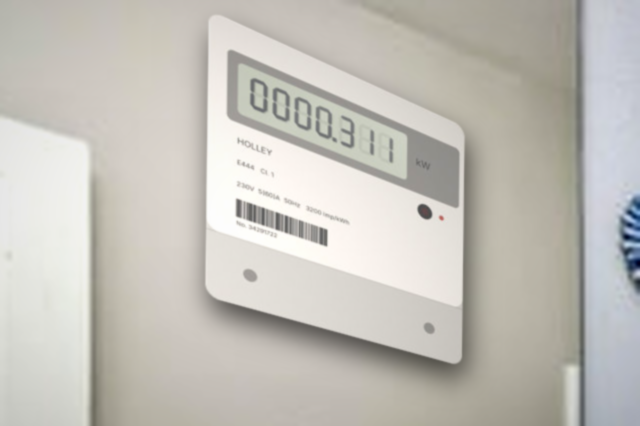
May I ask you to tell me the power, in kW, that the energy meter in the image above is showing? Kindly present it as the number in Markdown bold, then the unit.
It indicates **0.311** kW
